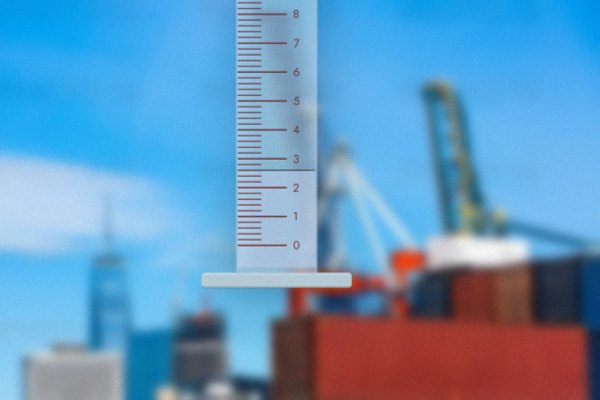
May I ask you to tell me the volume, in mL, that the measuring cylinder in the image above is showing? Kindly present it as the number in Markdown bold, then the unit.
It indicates **2.6** mL
